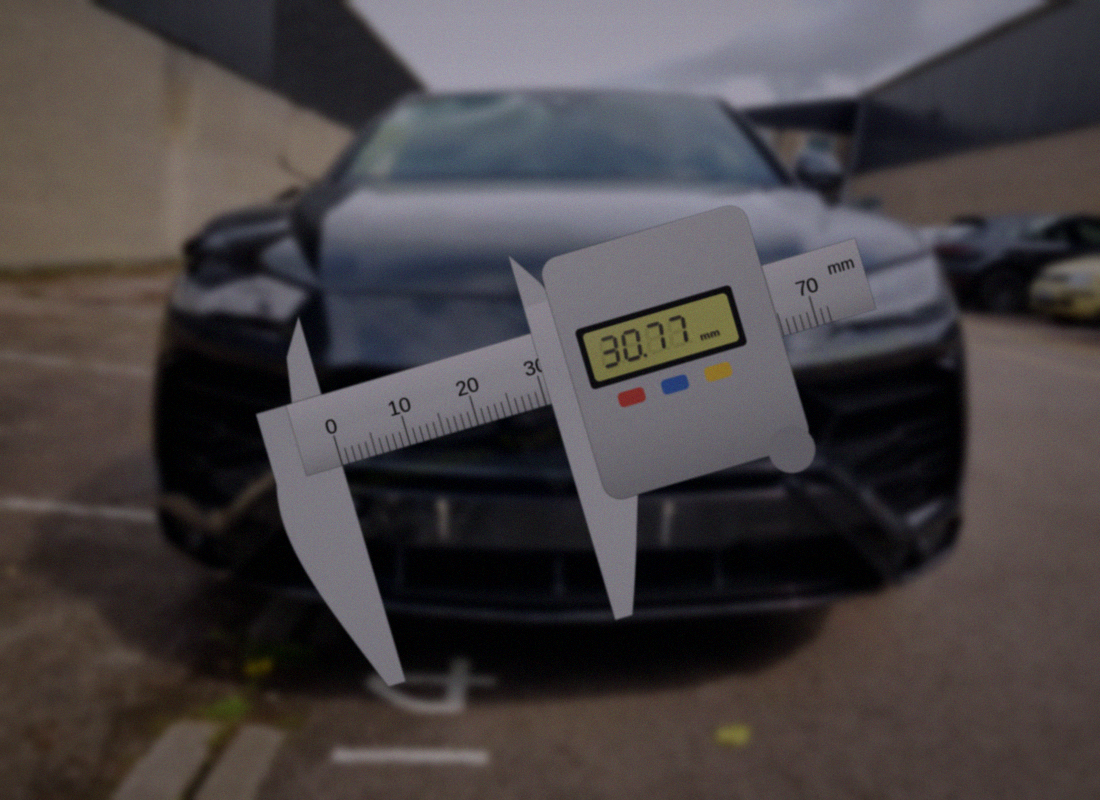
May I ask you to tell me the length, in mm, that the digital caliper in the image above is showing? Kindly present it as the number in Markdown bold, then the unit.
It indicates **30.77** mm
